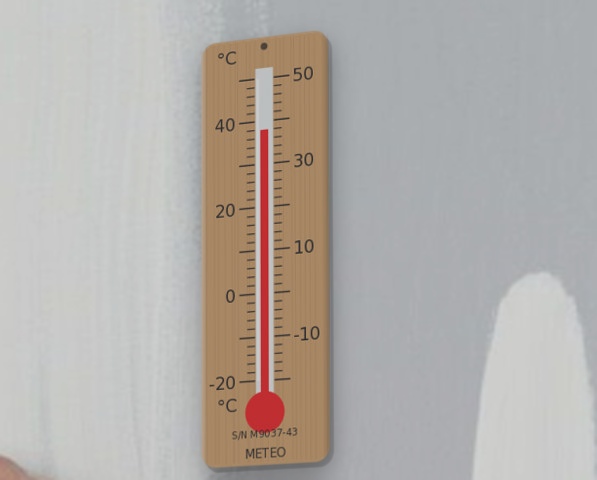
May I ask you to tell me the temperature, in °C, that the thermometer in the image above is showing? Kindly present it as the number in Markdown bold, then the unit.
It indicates **38** °C
